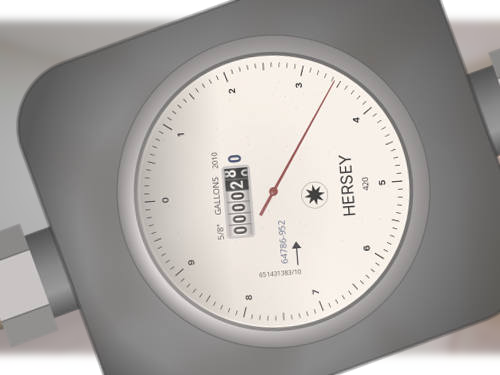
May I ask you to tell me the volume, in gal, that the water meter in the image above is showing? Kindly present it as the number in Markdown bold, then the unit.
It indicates **283.4** gal
